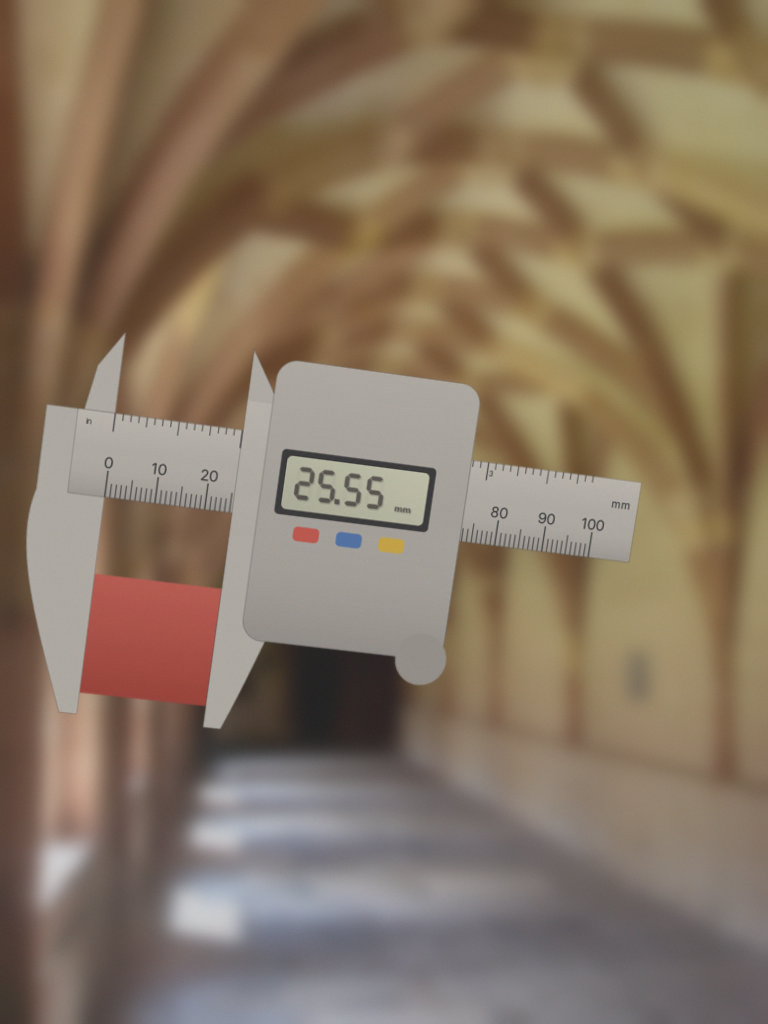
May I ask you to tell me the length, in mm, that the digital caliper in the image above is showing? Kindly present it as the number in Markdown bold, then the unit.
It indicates **25.55** mm
